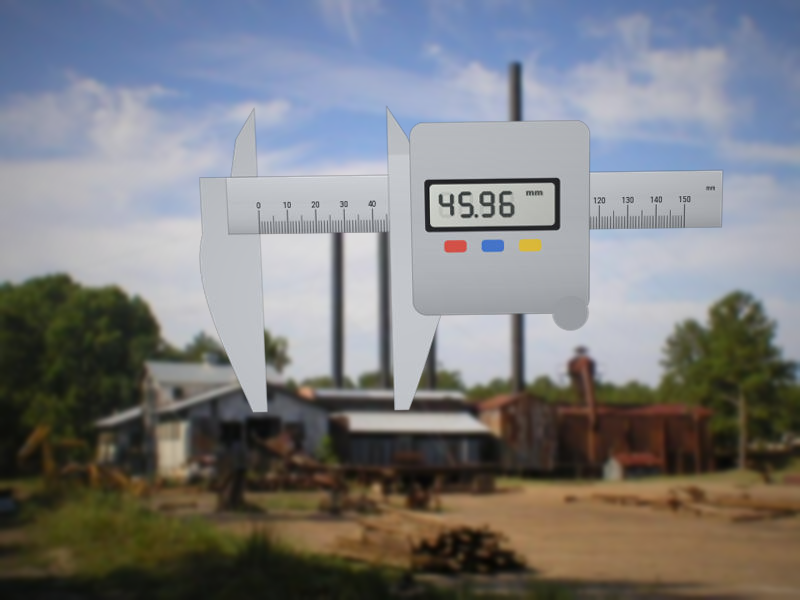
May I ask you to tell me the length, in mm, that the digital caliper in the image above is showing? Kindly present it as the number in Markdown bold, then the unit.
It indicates **45.96** mm
